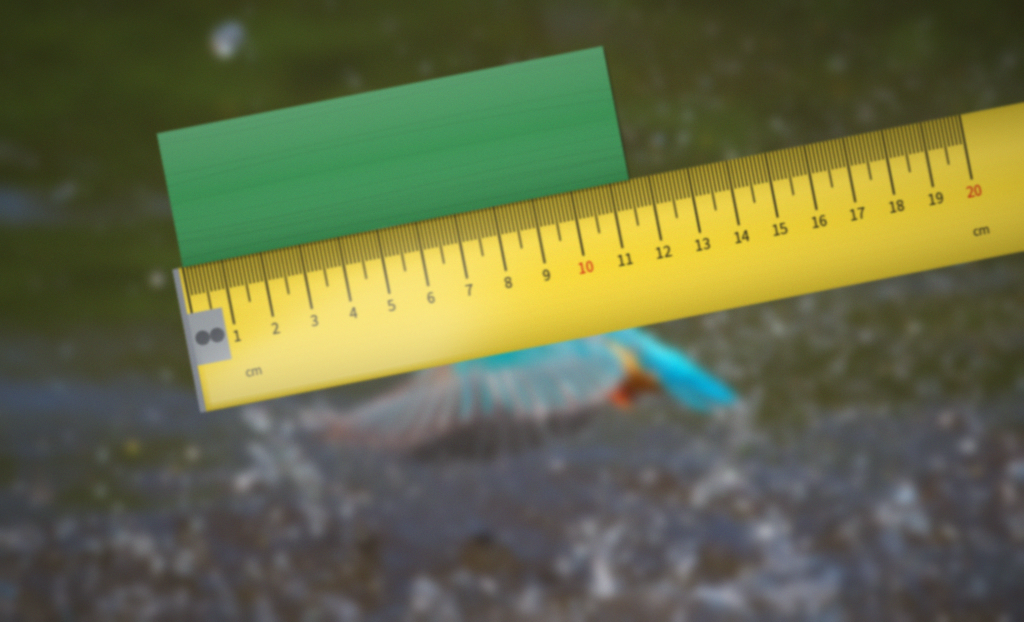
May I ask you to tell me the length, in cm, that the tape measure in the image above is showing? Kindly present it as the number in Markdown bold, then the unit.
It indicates **11.5** cm
